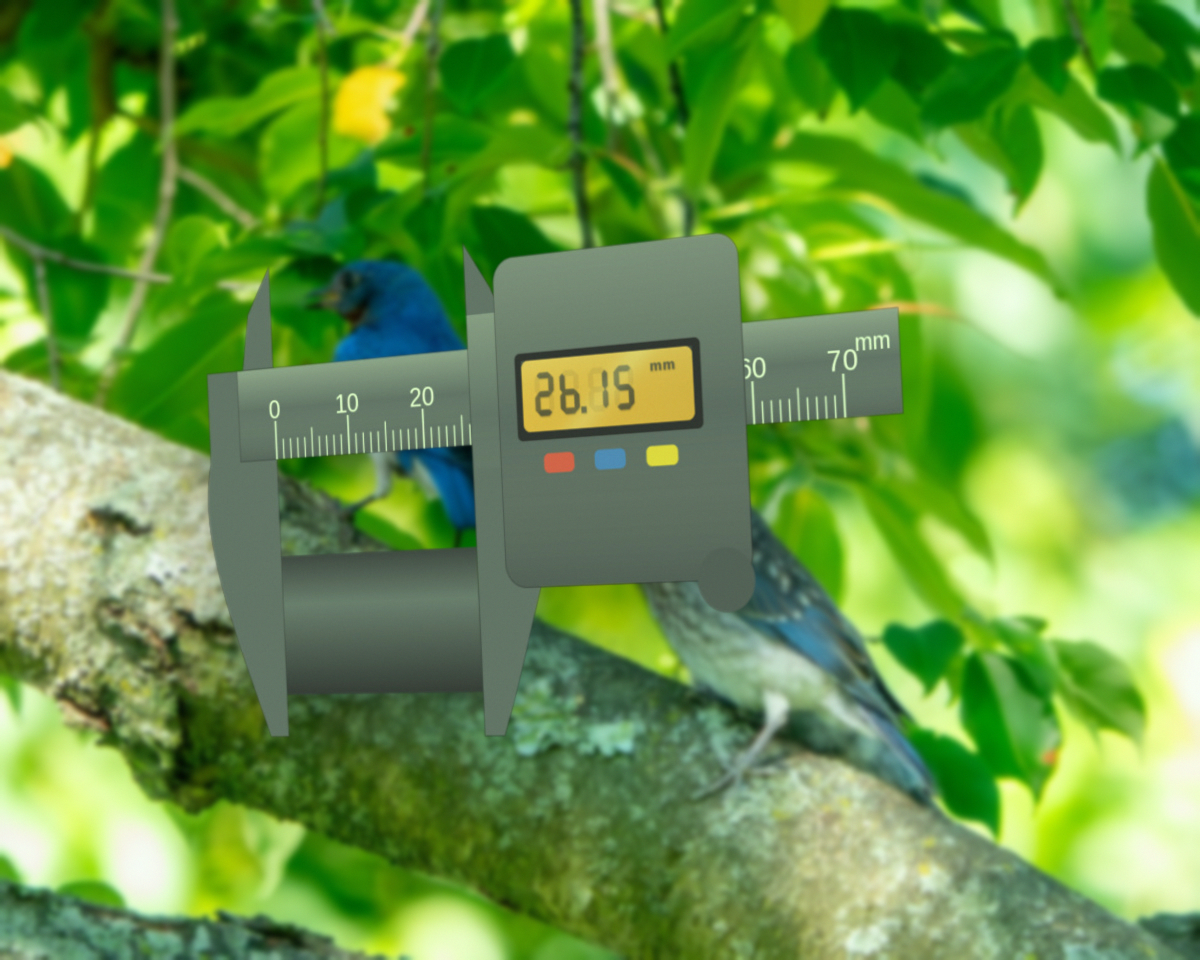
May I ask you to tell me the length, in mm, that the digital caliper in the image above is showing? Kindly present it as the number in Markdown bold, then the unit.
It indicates **26.15** mm
